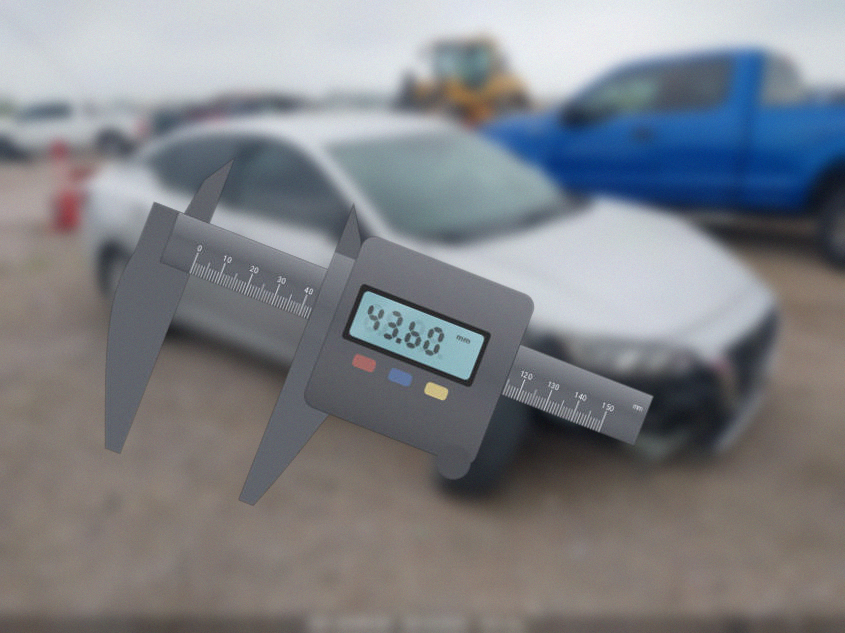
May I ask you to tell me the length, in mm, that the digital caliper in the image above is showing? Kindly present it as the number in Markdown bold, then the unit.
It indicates **43.60** mm
